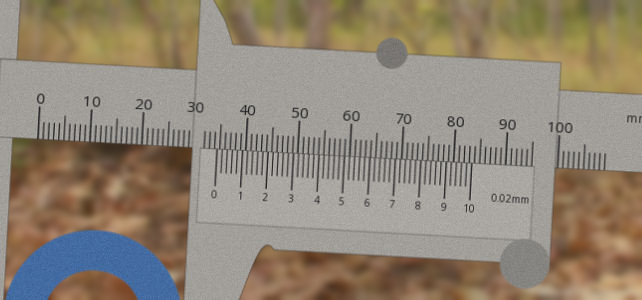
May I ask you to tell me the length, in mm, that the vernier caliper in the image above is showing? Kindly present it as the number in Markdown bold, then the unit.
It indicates **34.5** mm
